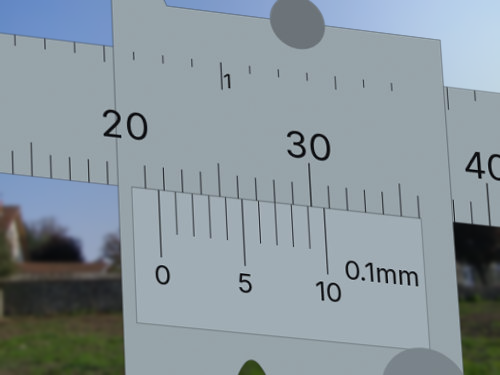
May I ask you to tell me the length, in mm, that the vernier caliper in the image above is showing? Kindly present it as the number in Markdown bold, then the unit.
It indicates **21.7** mm
